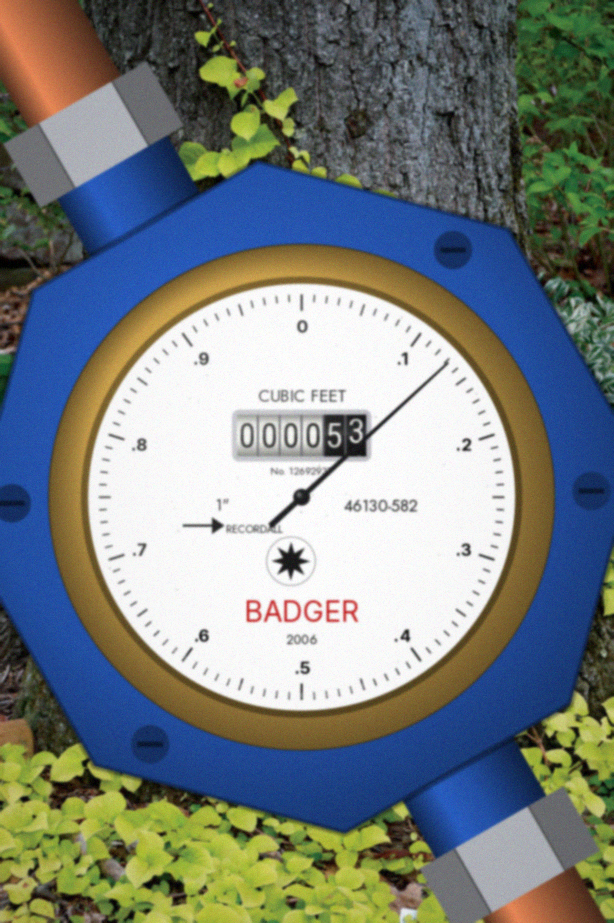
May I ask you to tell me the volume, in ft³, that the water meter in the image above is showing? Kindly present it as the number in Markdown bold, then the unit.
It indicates **53.13** ft³
